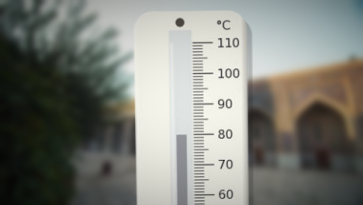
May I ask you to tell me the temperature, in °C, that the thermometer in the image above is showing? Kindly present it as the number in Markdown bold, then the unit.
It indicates **80** °C
